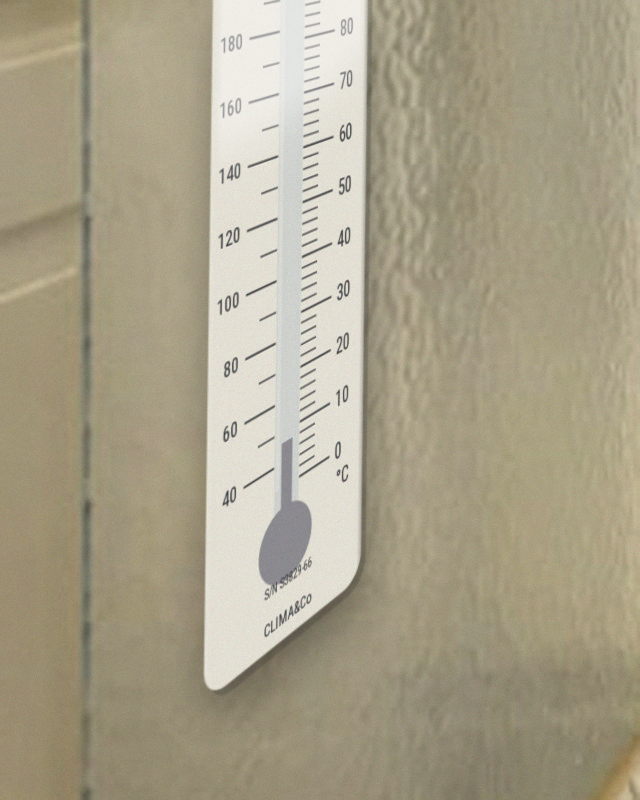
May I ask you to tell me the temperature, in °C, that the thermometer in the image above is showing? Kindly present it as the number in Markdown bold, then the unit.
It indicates **8** °C
